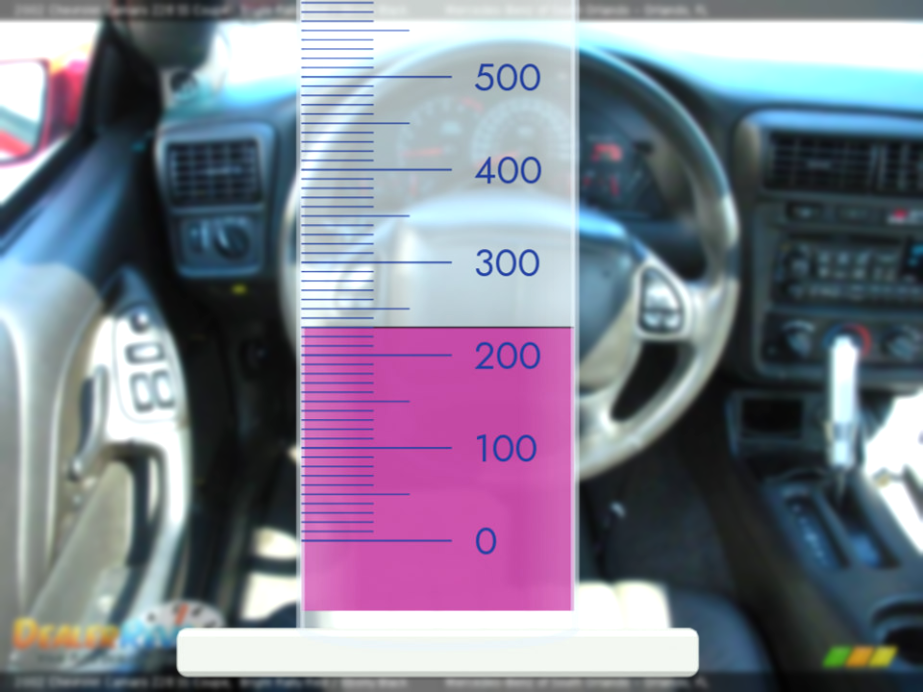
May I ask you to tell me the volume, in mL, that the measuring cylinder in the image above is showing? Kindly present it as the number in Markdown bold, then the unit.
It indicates **230** mL
